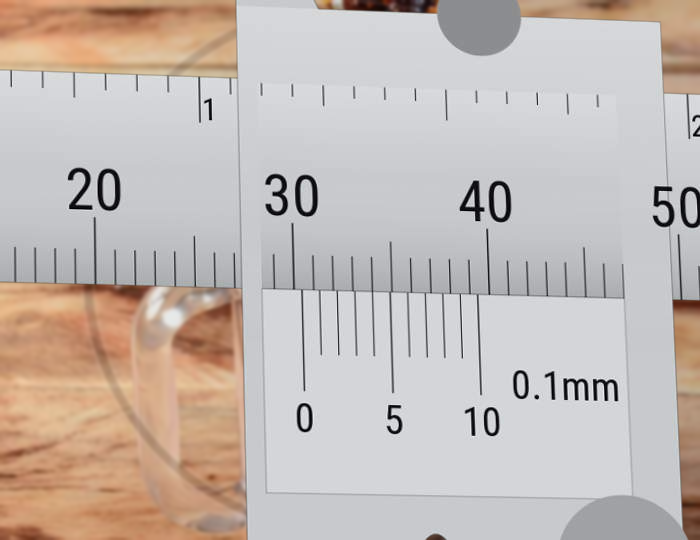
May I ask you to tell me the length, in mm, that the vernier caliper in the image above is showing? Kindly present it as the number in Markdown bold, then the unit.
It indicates **30.4** mm
